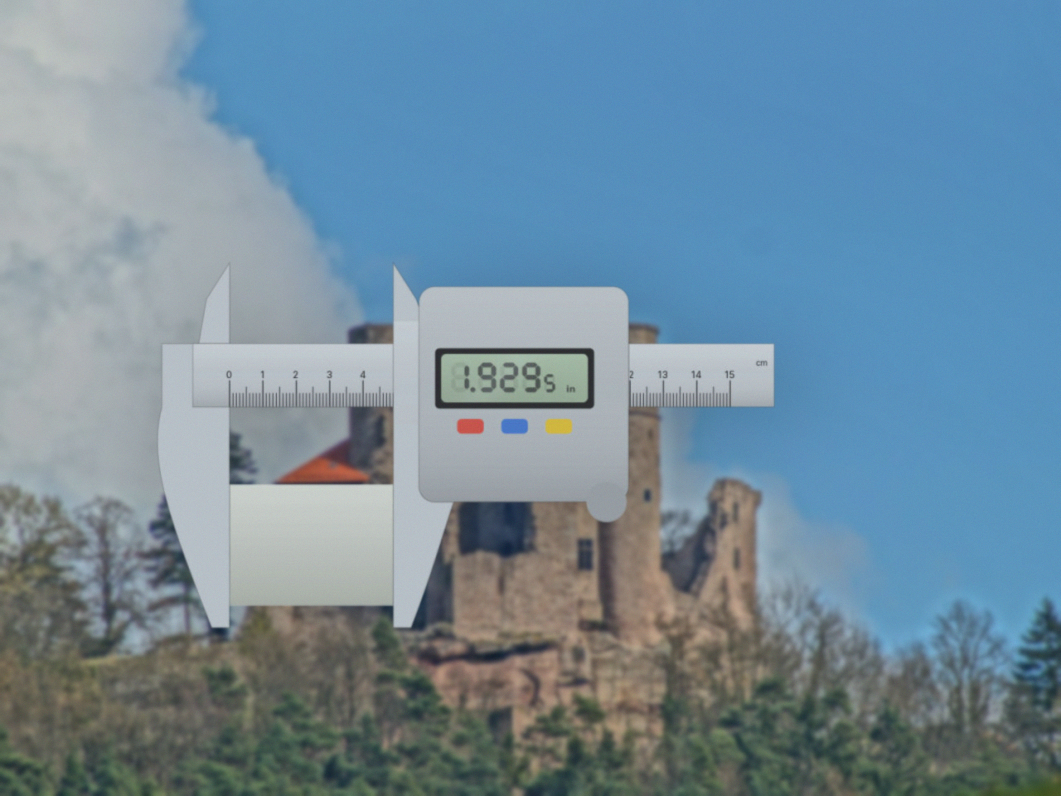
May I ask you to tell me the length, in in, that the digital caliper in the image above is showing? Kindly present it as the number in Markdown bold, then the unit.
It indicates **1.9295** in
